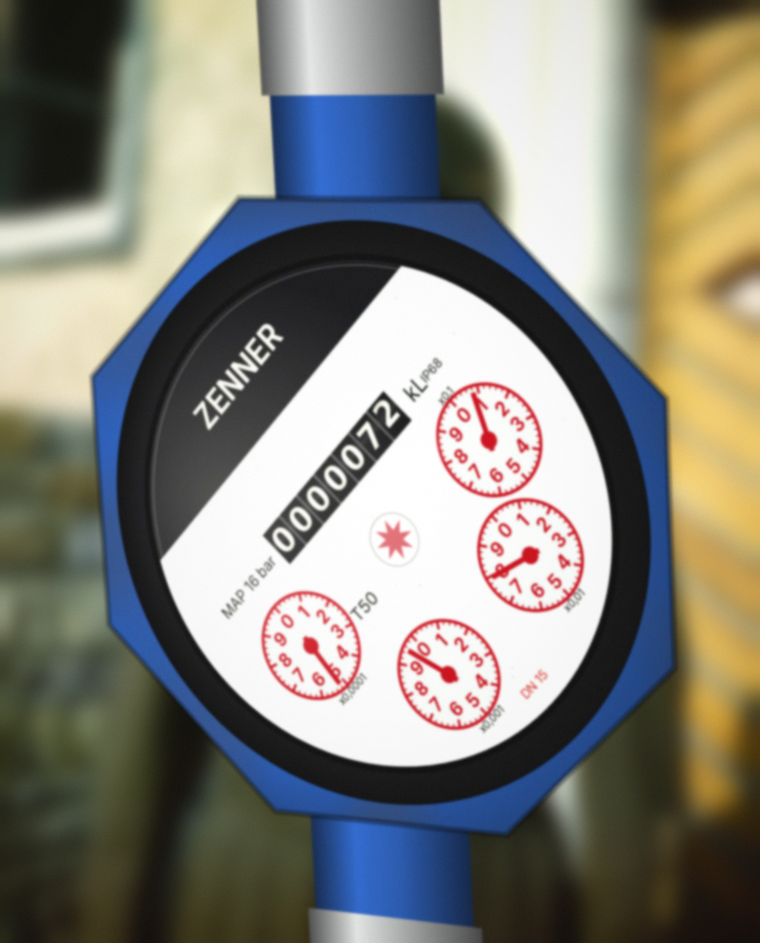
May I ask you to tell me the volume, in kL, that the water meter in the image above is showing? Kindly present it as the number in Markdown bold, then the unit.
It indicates **72.0795** kL
